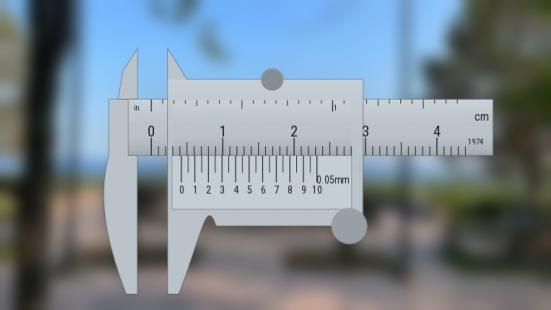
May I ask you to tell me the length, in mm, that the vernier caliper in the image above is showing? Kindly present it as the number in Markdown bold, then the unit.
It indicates **4.2** mm
